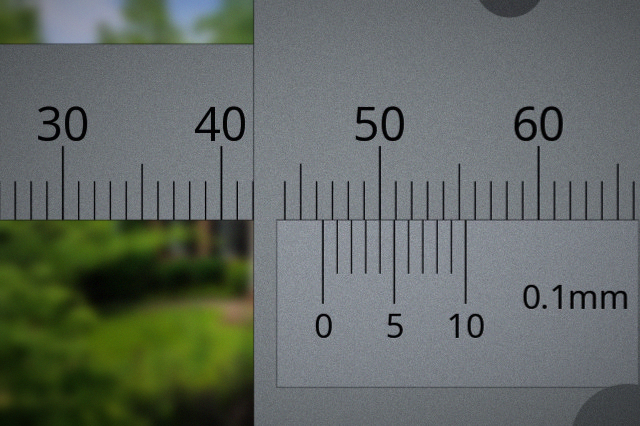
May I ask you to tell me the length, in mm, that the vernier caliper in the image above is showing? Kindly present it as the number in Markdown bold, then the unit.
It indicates **46.4** mm
